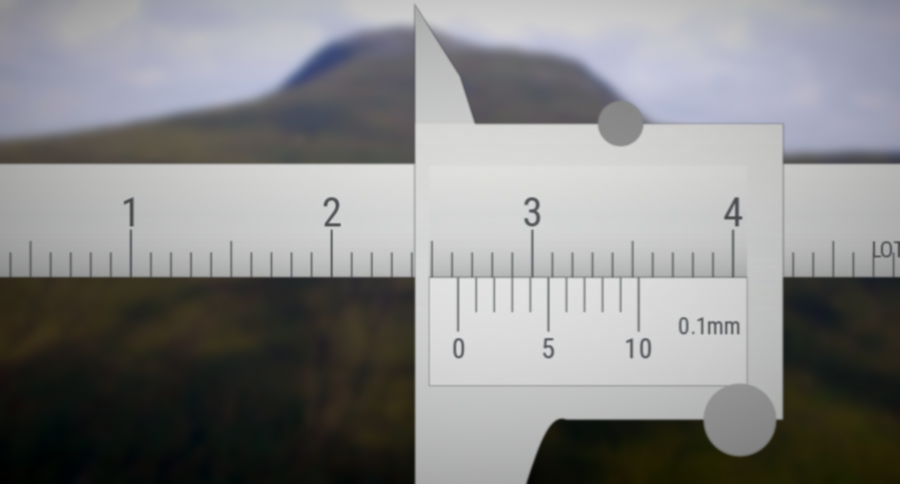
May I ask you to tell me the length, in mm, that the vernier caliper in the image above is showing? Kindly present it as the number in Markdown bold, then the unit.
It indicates **26.3** mm
